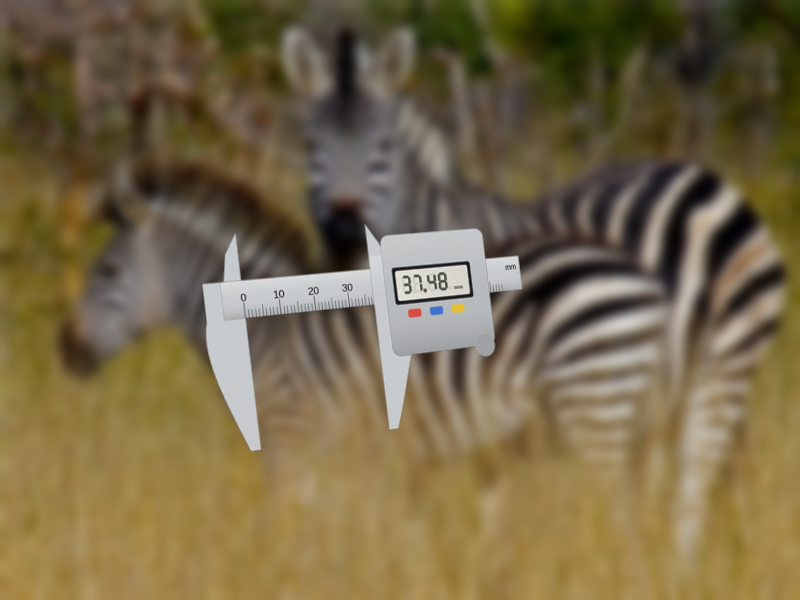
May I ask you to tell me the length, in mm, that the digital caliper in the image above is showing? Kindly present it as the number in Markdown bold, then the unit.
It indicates **37.48** mm
